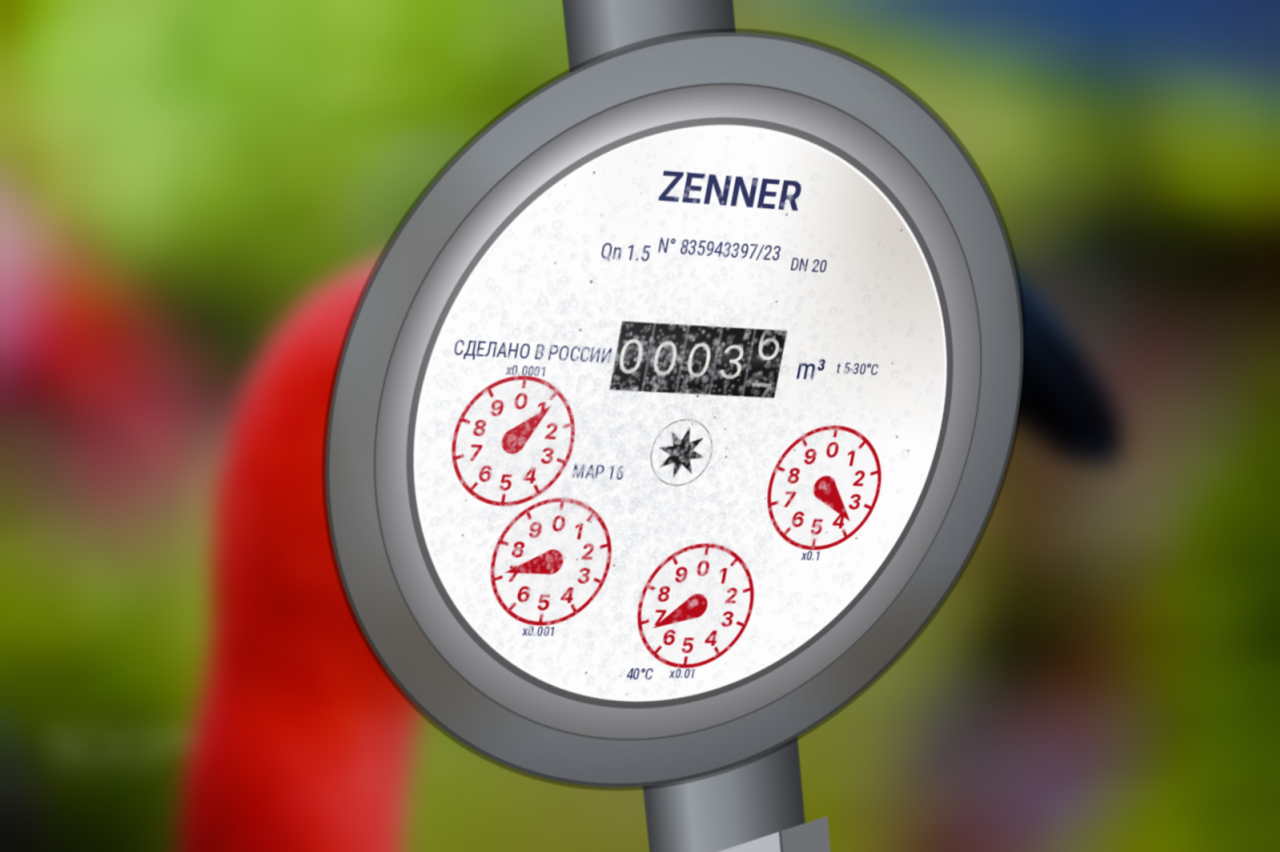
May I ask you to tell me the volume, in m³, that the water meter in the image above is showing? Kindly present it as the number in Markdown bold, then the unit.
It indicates **36.3671** m³
